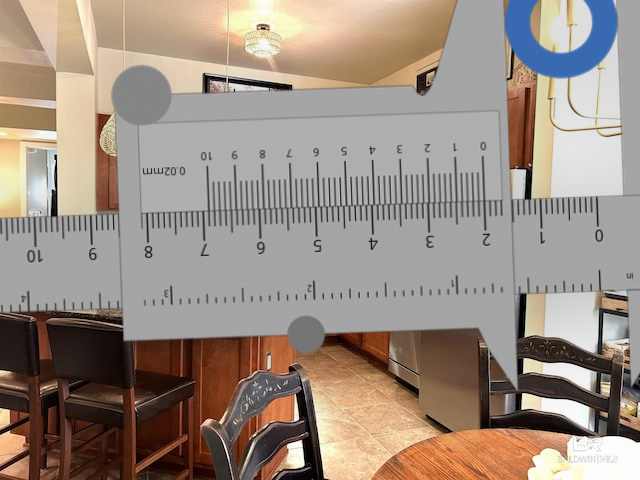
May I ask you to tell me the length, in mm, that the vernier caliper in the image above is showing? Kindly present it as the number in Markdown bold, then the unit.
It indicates **20.0** mm
